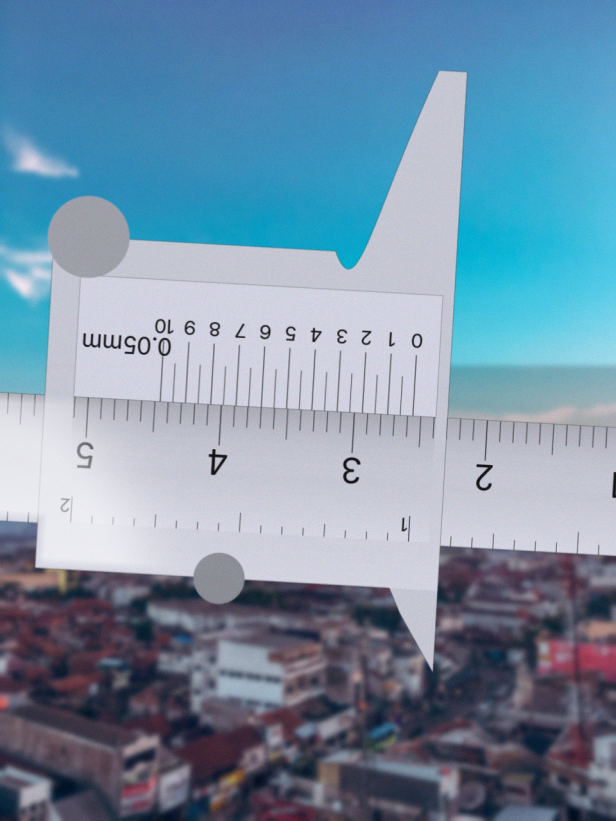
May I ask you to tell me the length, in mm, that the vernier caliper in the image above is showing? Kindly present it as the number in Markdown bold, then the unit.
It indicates **25.6** mm
